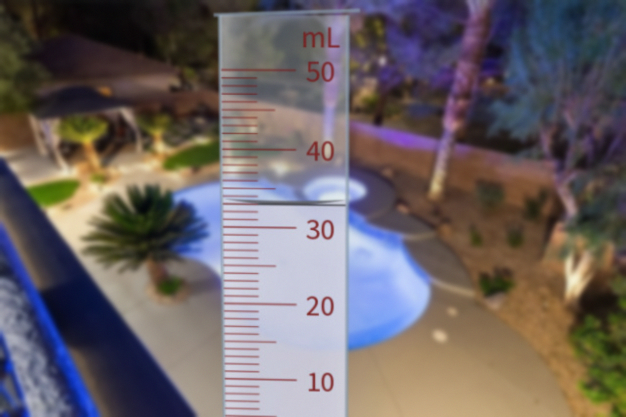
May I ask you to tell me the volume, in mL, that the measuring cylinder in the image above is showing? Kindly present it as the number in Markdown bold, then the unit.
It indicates **33** mL
